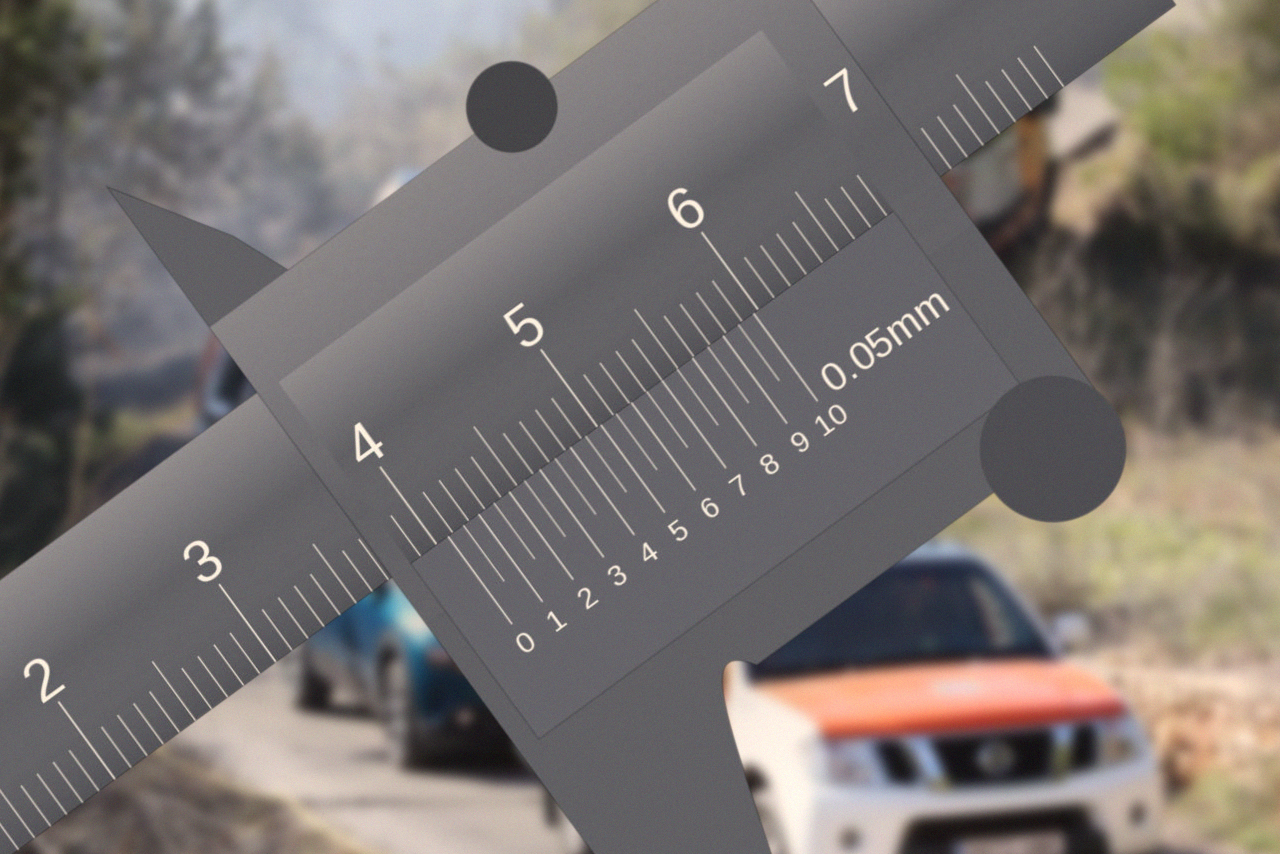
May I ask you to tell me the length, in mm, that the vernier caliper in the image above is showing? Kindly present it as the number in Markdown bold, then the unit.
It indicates **40.7** mm
